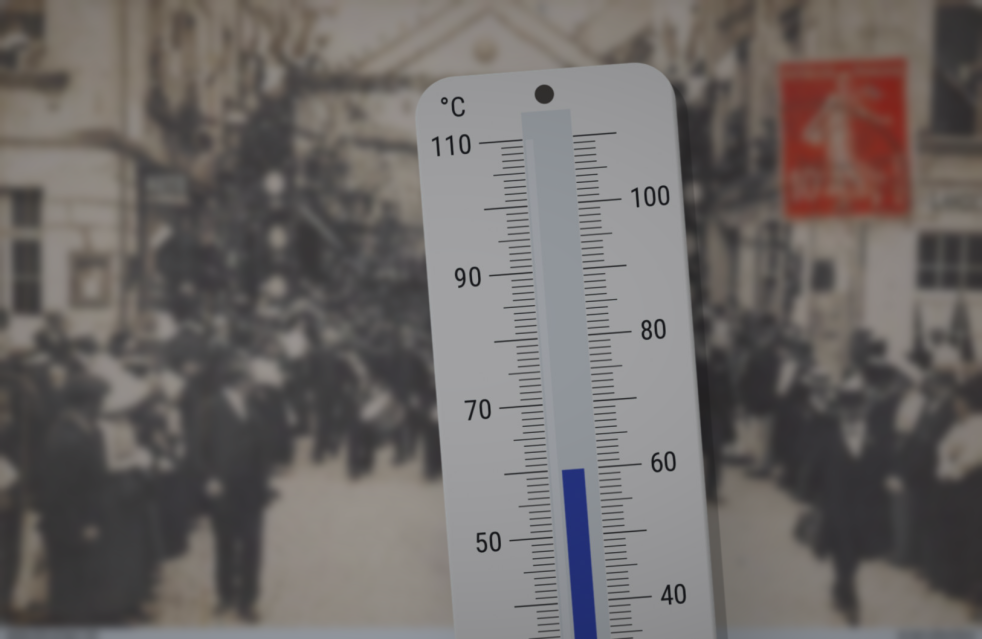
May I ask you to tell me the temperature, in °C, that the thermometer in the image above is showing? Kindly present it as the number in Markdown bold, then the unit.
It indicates **60** °C
